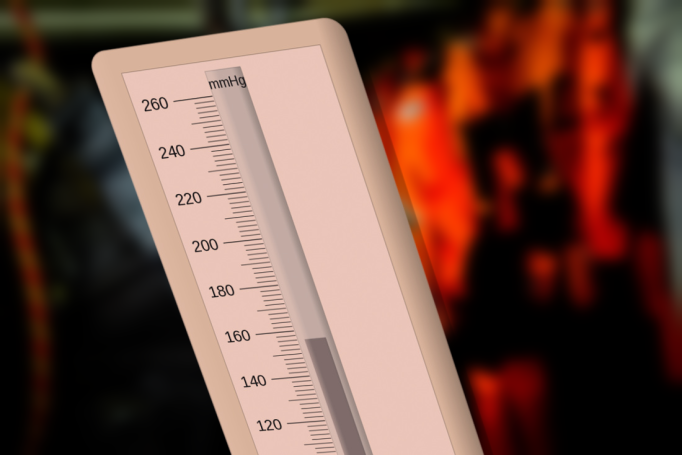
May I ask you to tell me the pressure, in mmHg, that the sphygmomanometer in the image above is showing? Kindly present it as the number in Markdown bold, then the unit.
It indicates **156** mmHg
